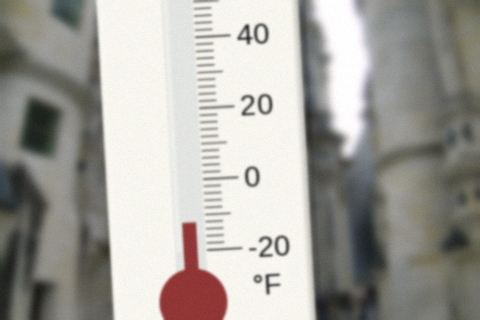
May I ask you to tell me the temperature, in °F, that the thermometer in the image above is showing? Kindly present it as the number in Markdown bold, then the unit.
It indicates **-12** °F
